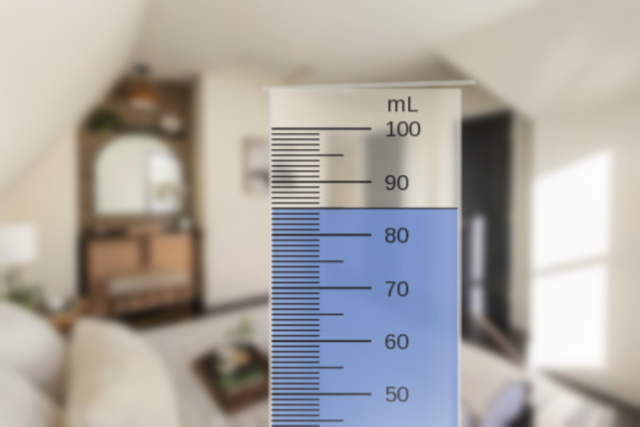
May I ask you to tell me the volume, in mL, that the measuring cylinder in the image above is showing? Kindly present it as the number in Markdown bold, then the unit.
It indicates **85** mL
